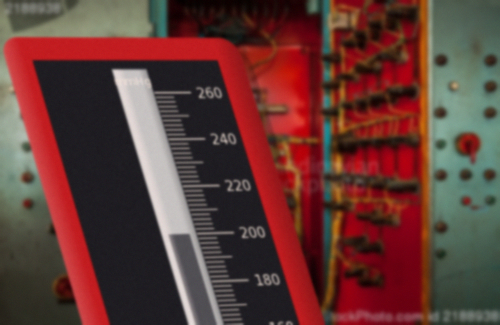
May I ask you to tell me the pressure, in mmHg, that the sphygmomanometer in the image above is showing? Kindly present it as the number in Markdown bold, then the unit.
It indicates **200** mmHg
